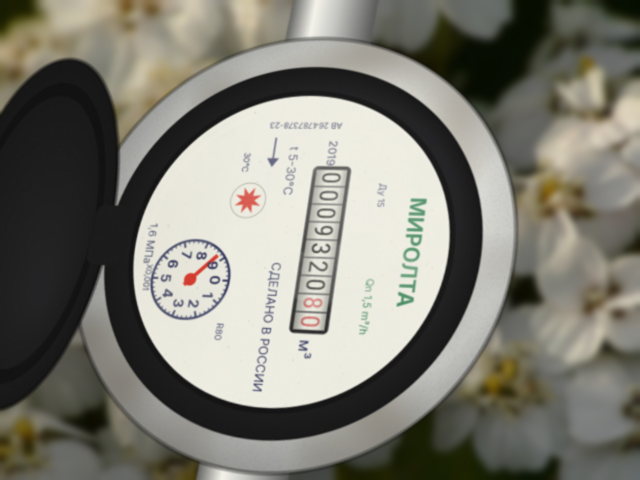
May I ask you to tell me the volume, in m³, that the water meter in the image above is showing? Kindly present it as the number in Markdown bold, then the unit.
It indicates **9320.808** m³
